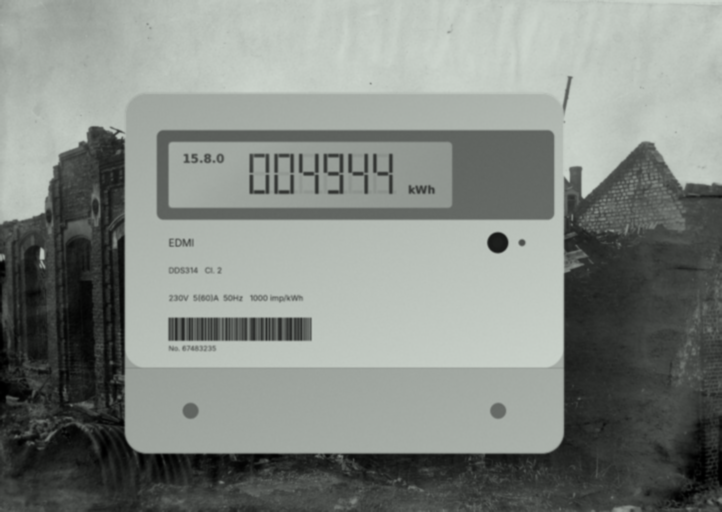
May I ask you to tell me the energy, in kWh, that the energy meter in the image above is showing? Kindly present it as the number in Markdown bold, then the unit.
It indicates **4944** kWh
